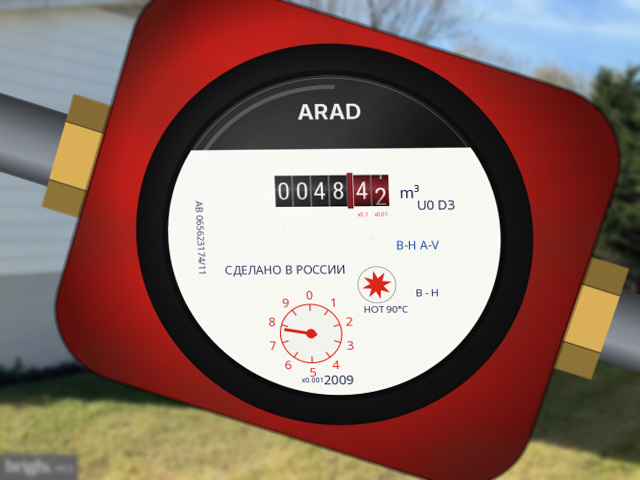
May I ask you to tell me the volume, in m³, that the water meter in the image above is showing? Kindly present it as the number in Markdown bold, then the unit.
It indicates **48.417** m³
